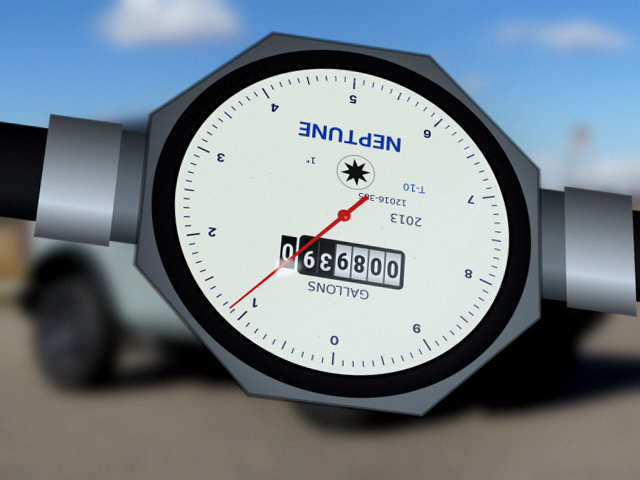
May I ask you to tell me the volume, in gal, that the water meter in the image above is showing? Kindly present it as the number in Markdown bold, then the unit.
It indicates **89391.1** gal
